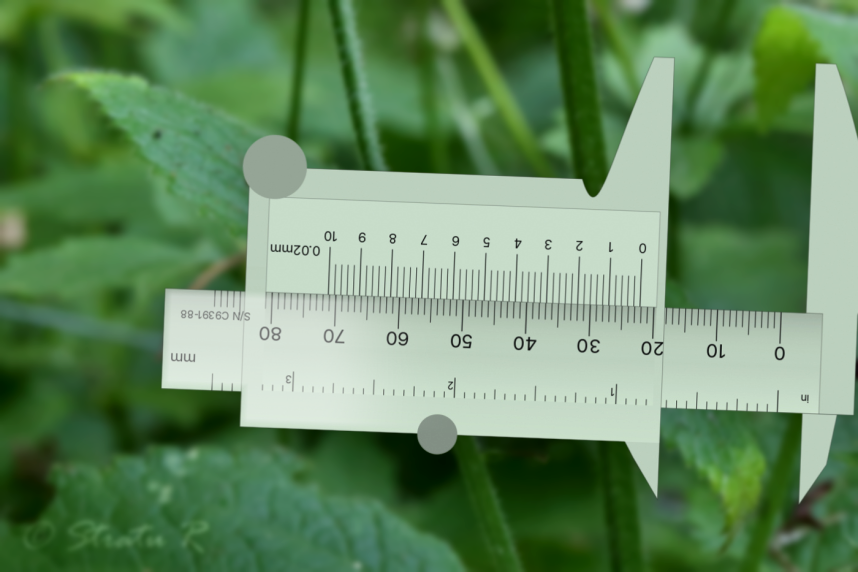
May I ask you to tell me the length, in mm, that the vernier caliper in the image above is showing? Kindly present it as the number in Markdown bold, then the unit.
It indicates **22.2** mm
